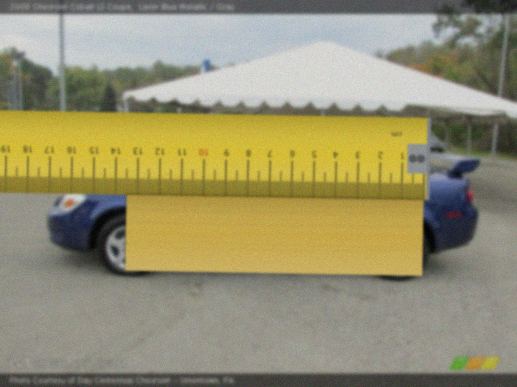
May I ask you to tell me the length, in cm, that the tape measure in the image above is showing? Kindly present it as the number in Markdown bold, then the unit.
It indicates **13.5** cm
